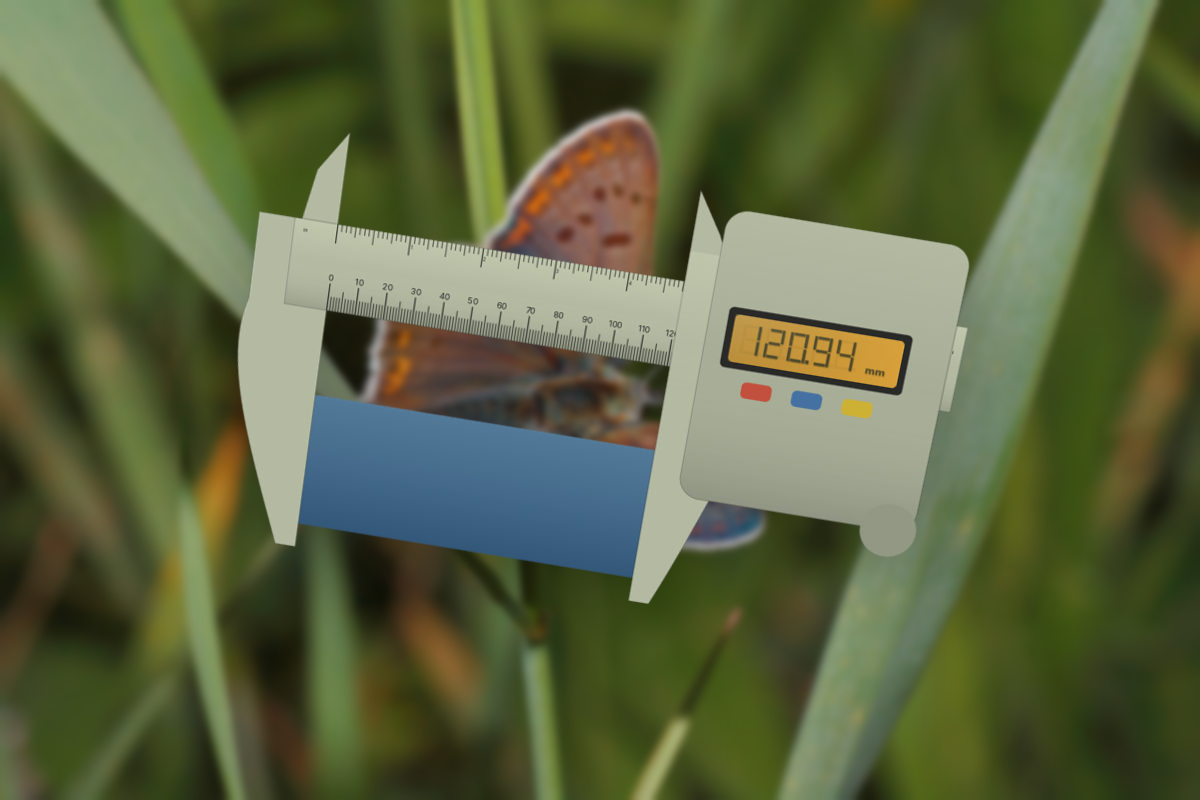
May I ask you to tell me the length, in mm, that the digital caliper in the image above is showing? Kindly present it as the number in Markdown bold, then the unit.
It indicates **120.94** mm
